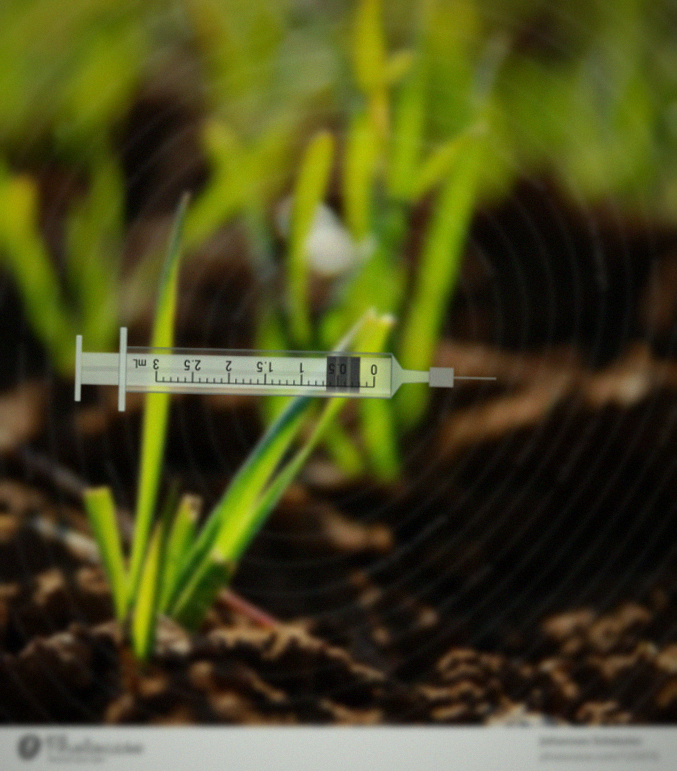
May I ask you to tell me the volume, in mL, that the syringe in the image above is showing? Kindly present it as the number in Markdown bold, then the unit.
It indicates **0.2** mL
